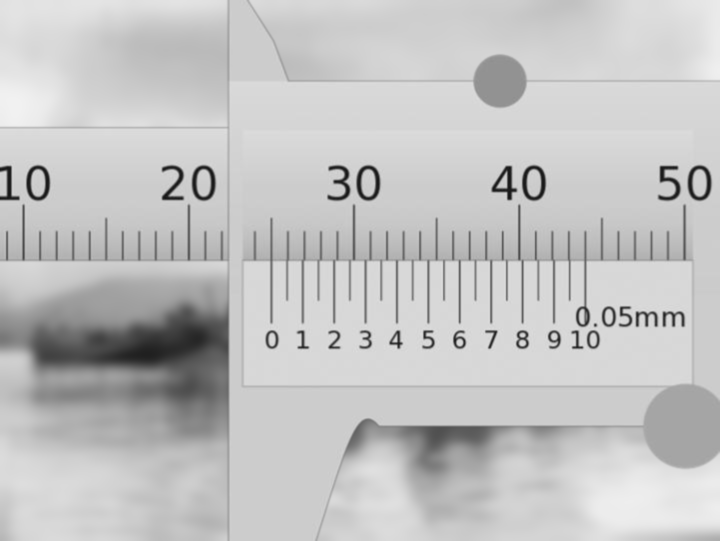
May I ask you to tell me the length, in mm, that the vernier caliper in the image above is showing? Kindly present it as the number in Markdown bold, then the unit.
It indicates **25.0** mm
